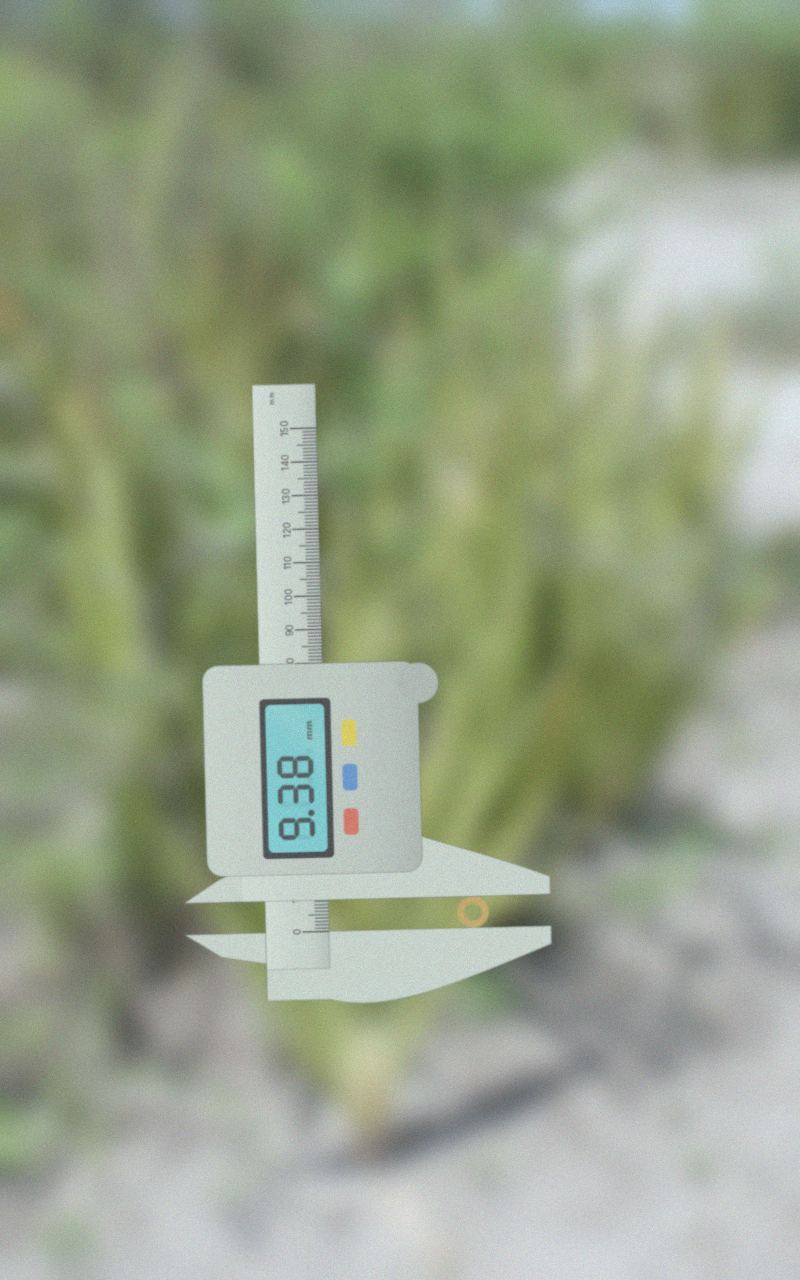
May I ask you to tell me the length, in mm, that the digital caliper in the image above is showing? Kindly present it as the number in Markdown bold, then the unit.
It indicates **9.38** mm
